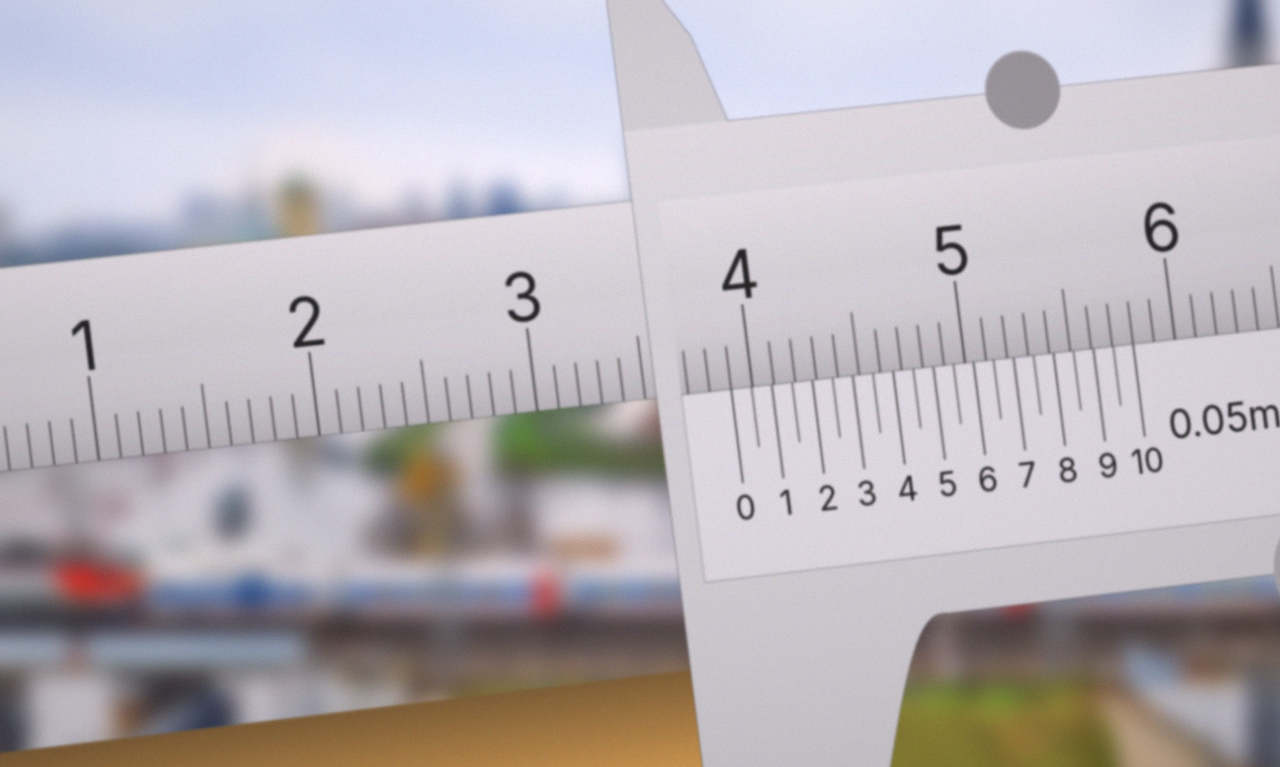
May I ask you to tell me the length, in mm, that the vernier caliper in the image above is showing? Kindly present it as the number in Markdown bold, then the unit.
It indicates **39.0** mm
